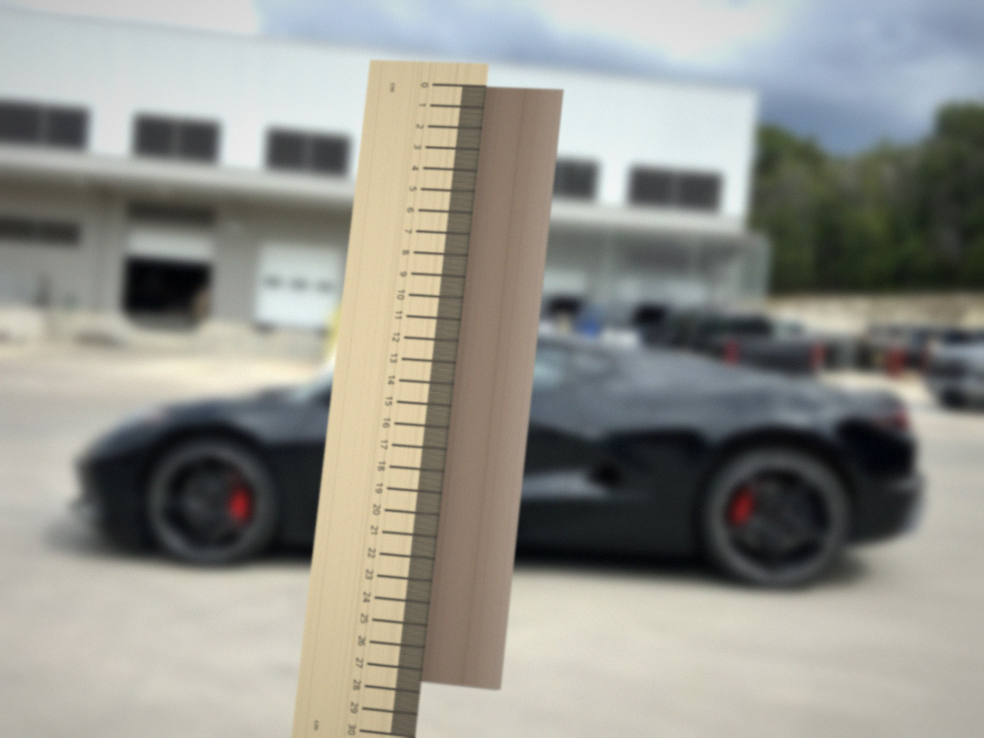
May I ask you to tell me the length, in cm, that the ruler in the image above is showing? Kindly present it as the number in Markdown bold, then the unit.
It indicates **27.5** cm
